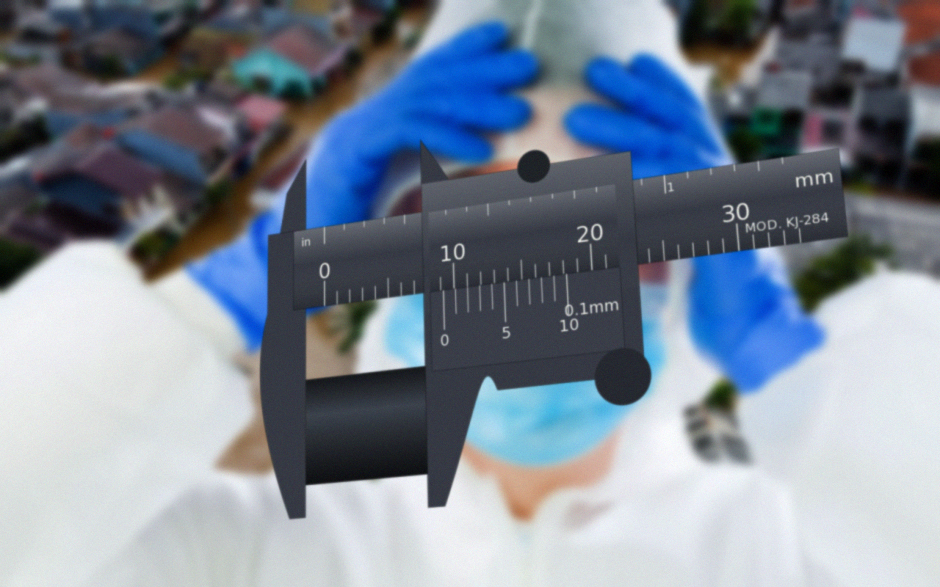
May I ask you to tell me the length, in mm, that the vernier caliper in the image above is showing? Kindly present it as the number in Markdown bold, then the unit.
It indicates **9.2** mm
